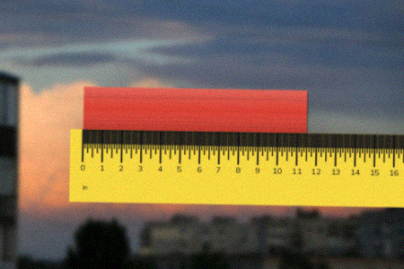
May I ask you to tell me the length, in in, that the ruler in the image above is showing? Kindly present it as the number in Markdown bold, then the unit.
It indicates **11.5** in
